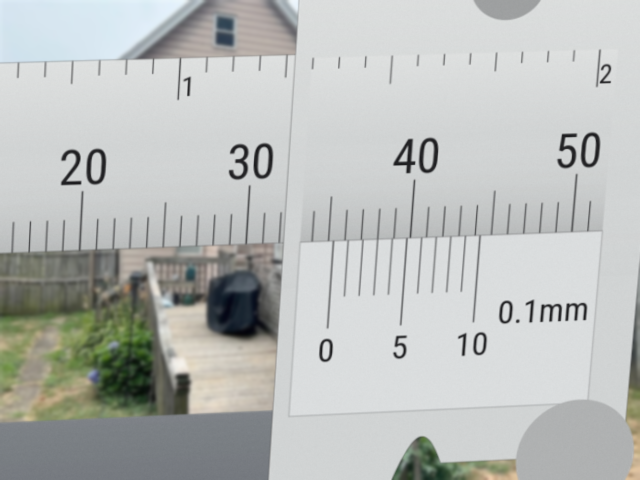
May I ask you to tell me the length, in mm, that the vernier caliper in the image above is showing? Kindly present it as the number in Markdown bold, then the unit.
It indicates **35.3** mm
